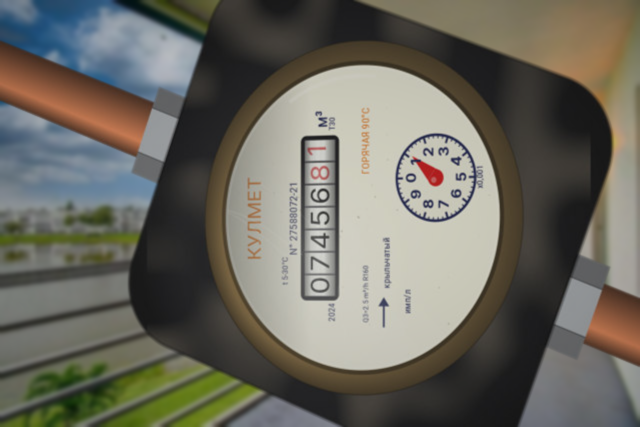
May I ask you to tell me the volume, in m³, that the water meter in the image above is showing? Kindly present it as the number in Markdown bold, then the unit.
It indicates **7456.811** m³
